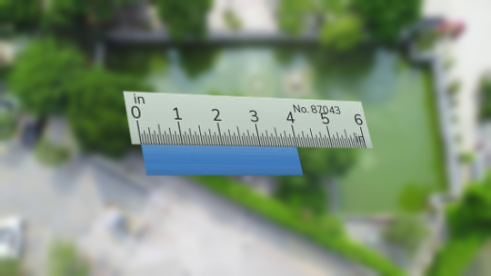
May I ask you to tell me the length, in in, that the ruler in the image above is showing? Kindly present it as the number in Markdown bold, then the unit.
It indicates **4** in
